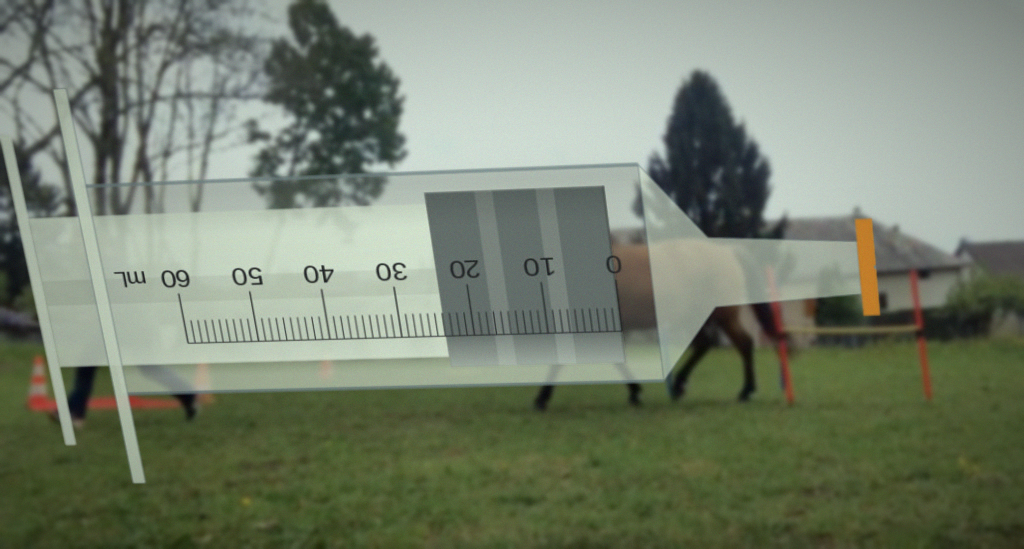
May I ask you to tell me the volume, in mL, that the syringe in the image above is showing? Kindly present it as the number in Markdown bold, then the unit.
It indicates **0** mL
